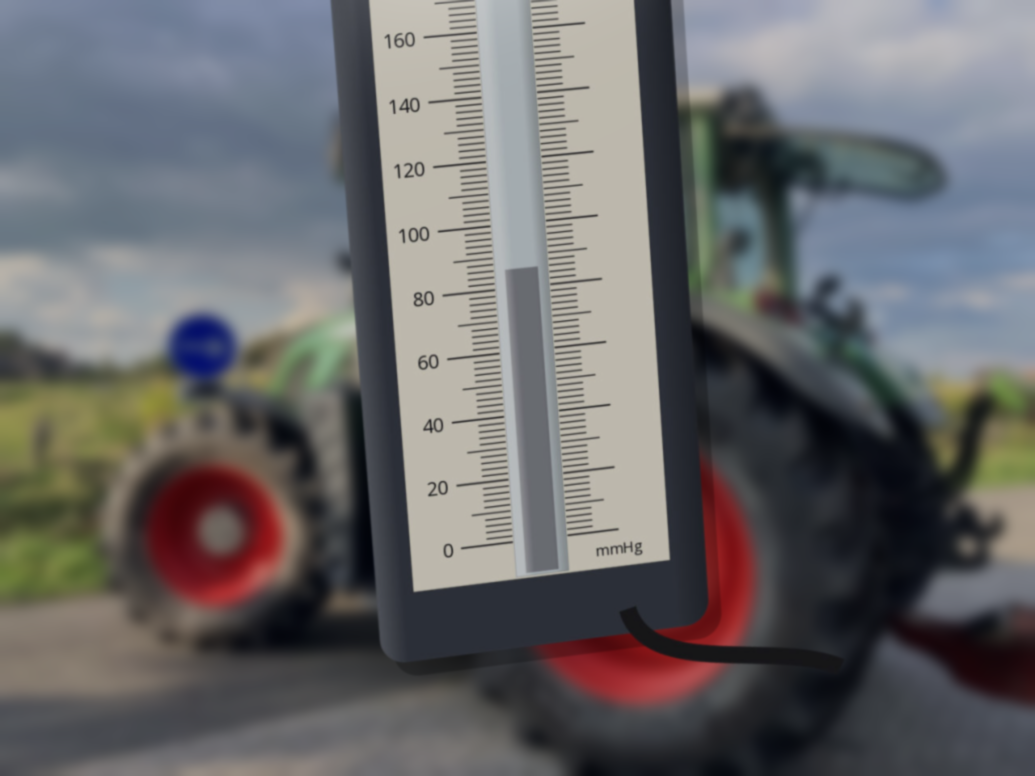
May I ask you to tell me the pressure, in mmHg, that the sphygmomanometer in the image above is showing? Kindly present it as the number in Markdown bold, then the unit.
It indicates **86** mmHg
